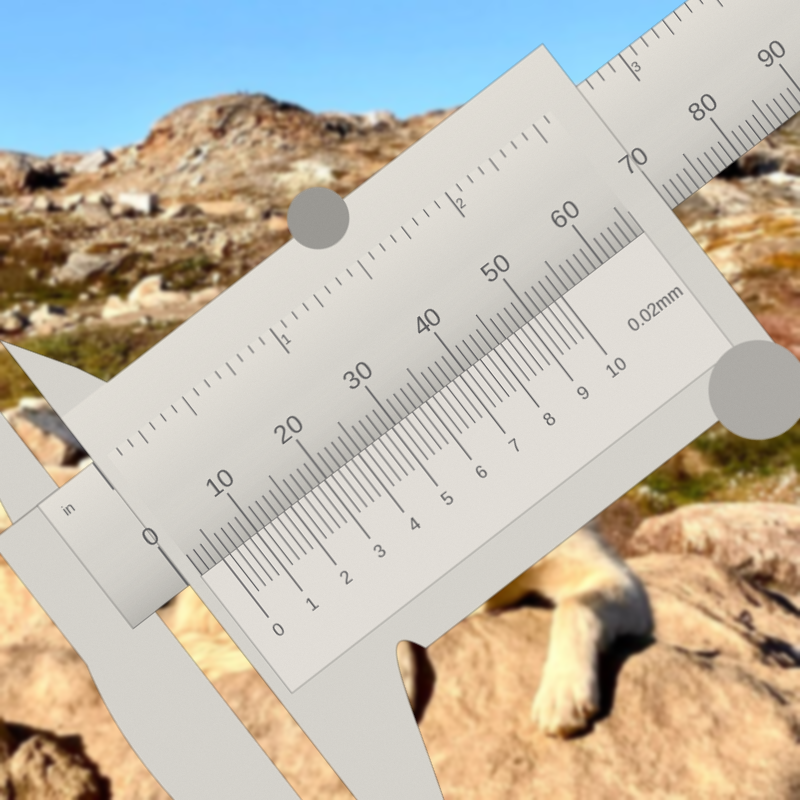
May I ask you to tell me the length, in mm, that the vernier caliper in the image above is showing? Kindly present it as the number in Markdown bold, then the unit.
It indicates **5.0** mm
